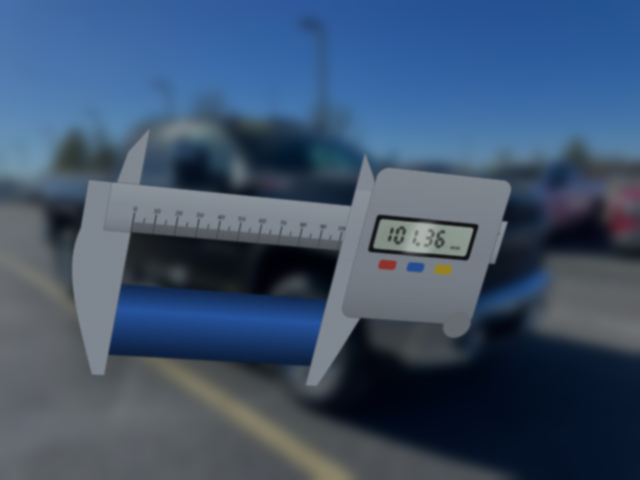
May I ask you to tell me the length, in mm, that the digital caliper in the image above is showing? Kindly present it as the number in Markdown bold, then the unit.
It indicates **101.36** mm
